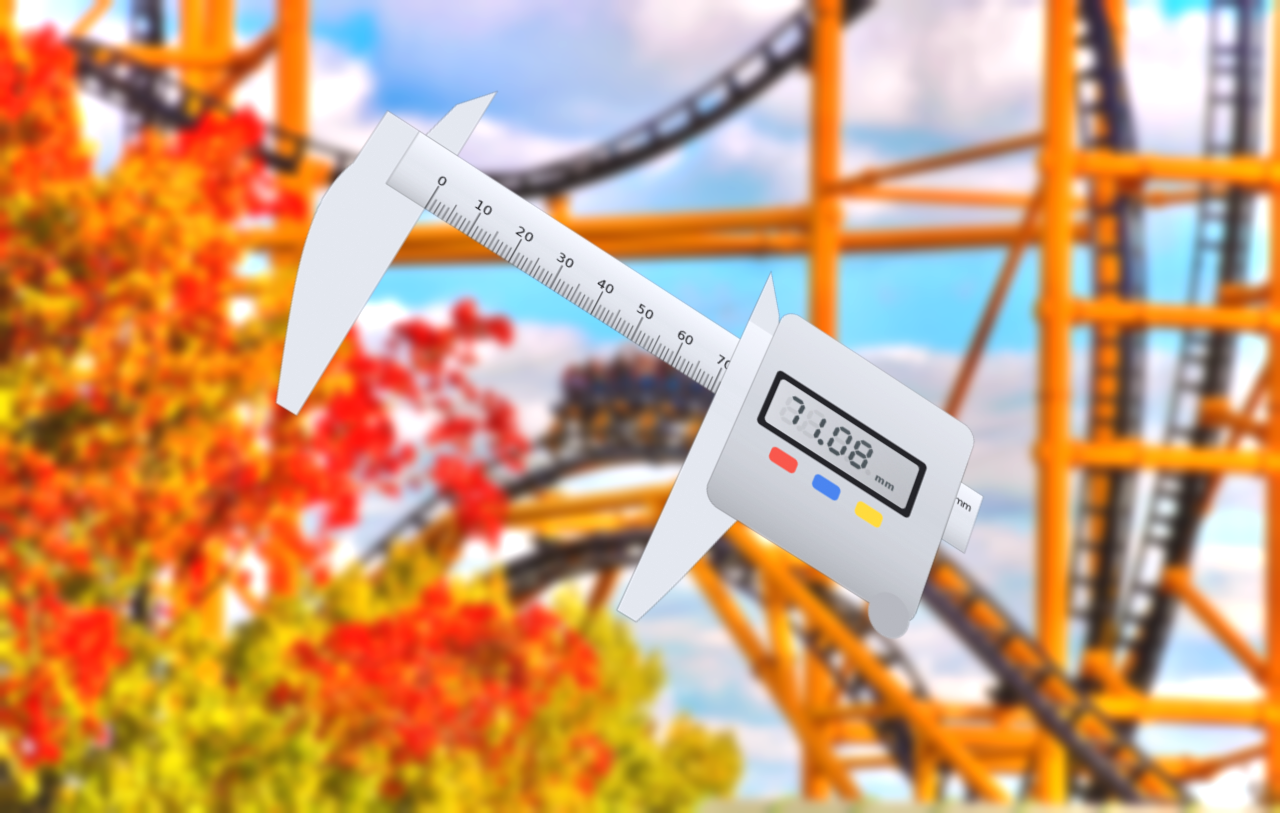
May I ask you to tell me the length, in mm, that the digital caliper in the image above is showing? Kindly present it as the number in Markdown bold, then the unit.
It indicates **71.08** mm
